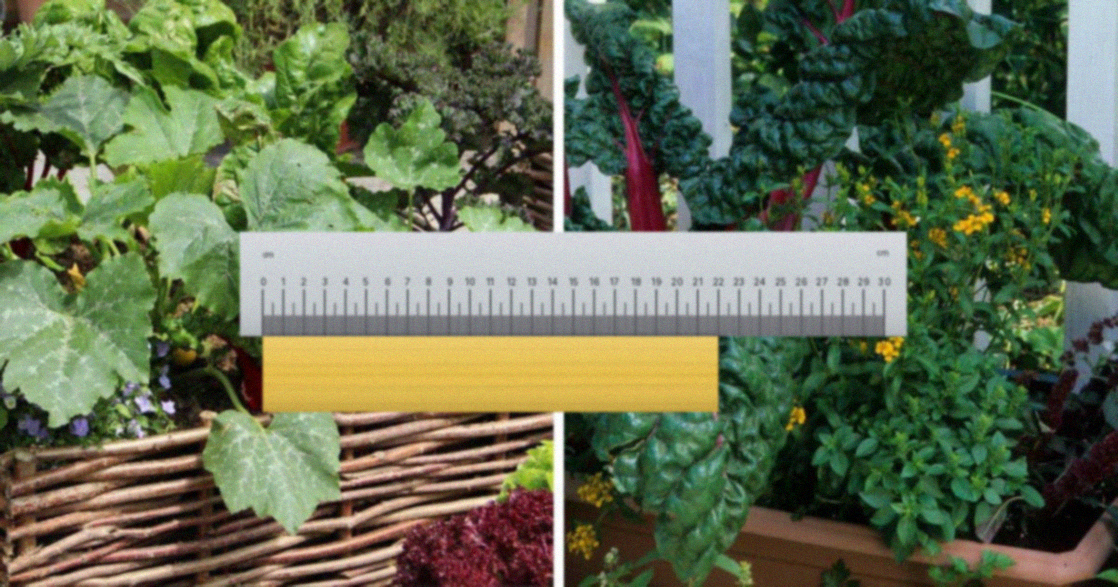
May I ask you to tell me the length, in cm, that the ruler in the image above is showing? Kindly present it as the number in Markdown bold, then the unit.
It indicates **22** cm
